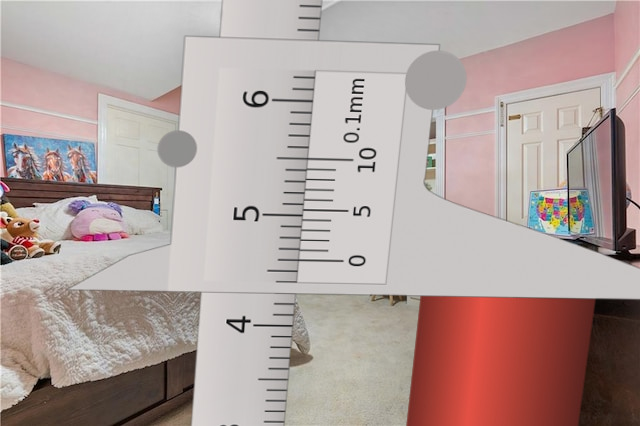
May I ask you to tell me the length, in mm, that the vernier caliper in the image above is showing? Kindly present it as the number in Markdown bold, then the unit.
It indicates **46.0** mm
